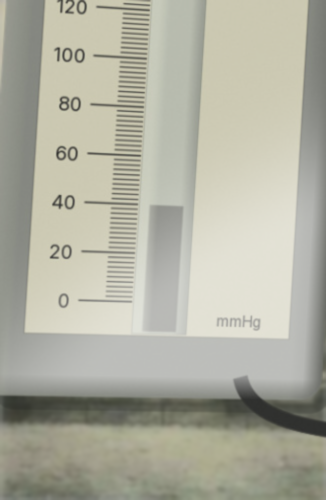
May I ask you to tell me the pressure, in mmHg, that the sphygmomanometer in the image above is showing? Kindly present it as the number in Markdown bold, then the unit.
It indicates **40** mmHg
